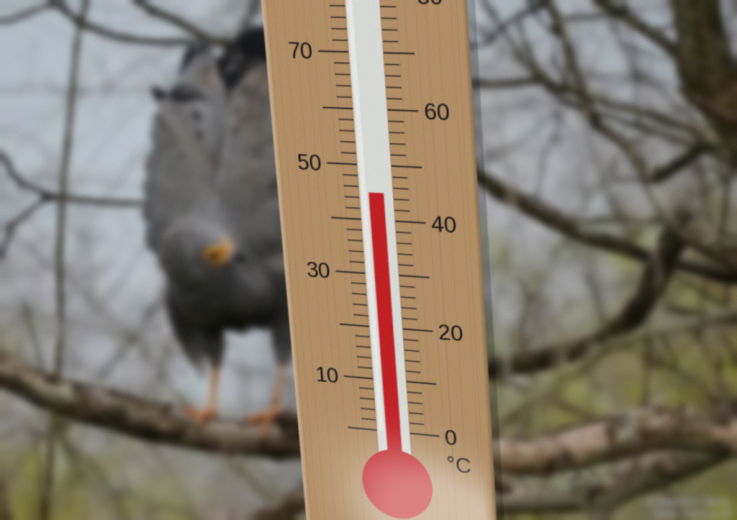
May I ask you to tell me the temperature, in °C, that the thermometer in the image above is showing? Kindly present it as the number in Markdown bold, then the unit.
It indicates **45** °C
